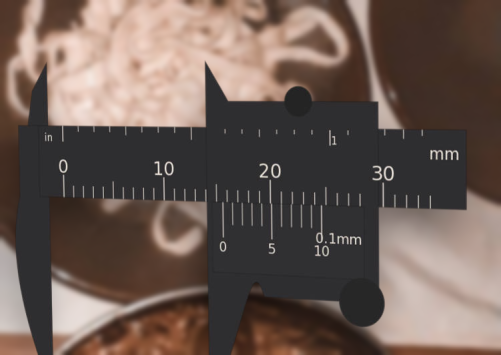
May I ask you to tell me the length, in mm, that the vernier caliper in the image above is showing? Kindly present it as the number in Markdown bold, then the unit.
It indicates **15.6** mm
